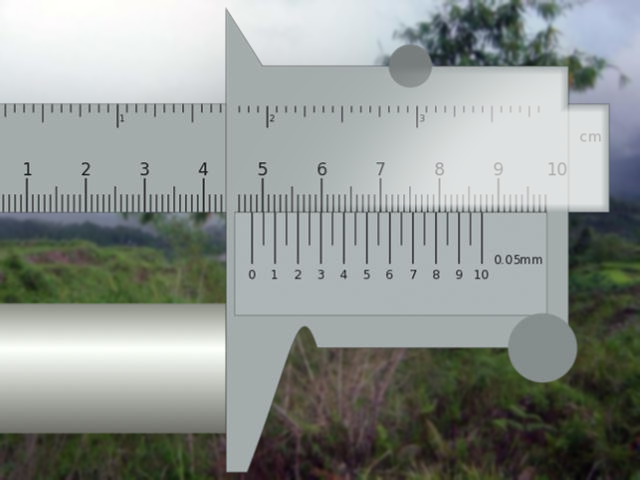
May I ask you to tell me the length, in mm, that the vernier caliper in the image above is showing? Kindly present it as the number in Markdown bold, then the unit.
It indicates **48.2** mm
